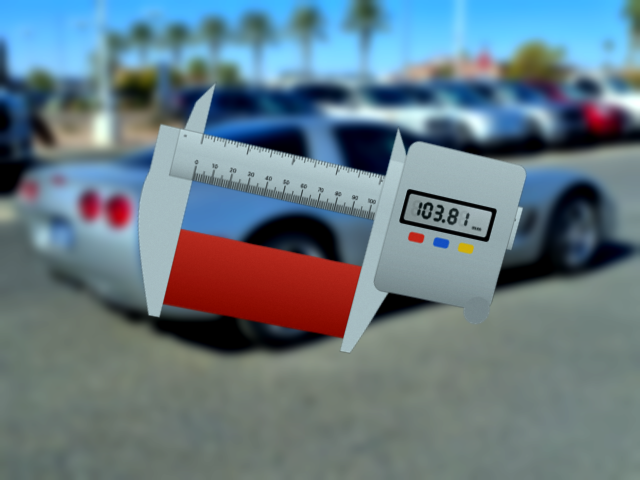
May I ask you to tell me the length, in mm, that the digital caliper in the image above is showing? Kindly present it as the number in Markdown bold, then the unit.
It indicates **103.81** mm
